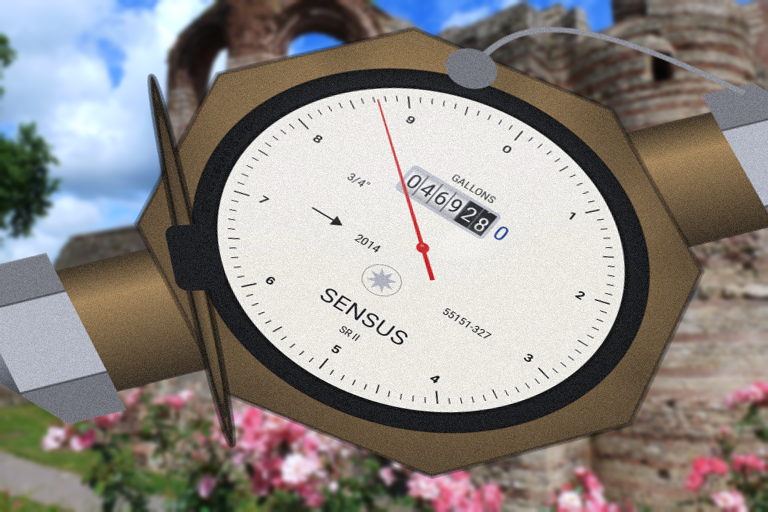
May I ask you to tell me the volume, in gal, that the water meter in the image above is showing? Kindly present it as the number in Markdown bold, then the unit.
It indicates **469278.7** gal
